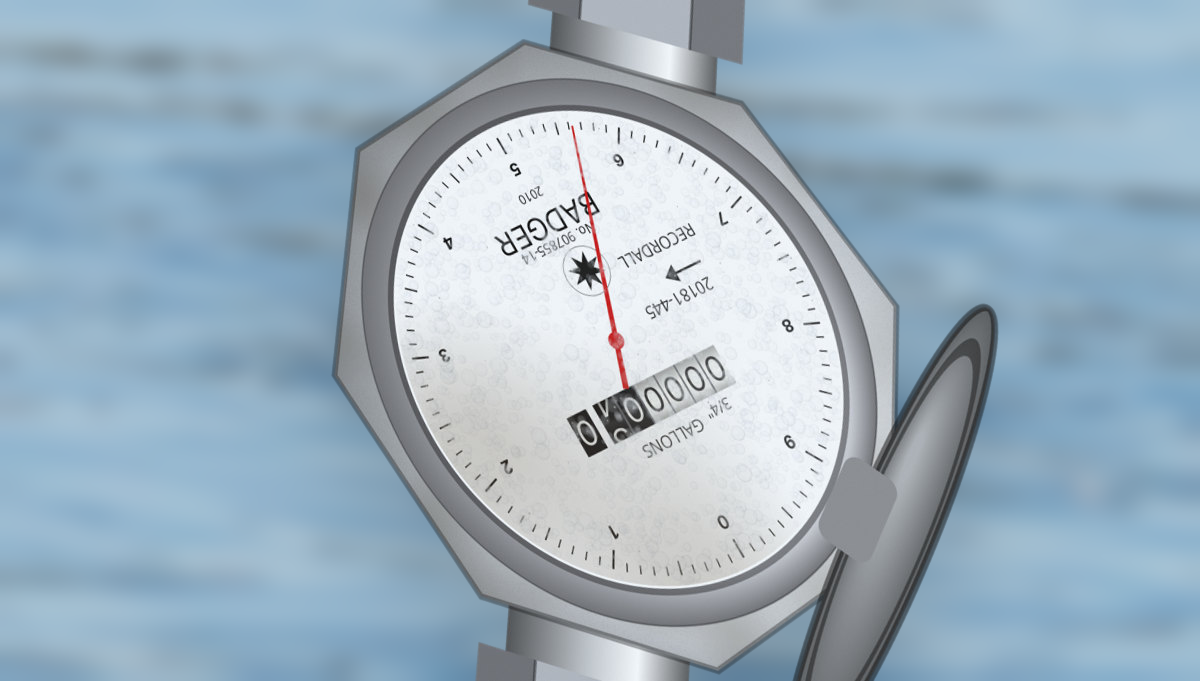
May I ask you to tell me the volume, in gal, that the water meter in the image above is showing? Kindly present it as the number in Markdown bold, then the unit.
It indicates **35.6** gal
